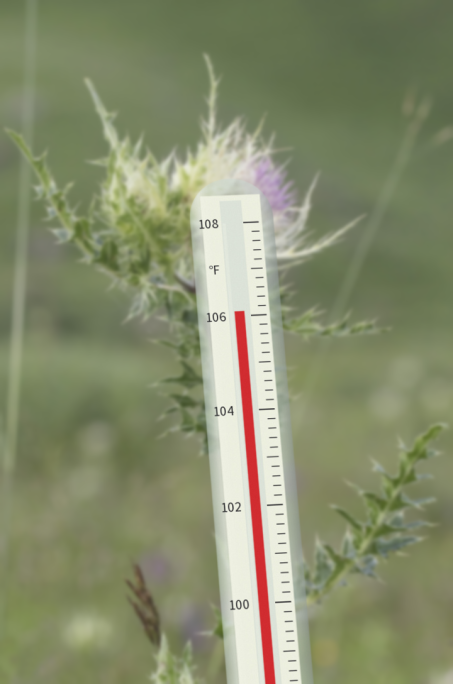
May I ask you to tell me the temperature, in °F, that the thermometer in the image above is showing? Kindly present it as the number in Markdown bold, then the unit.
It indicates **106.1** °F
